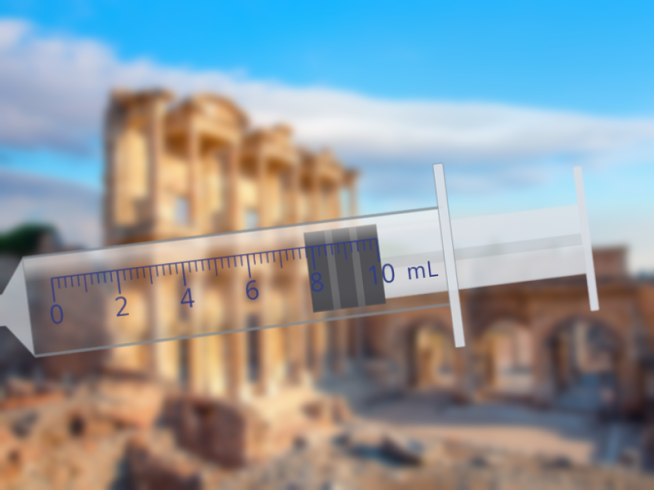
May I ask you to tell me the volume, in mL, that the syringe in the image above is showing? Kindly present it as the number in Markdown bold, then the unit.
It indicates **7.8** mL
